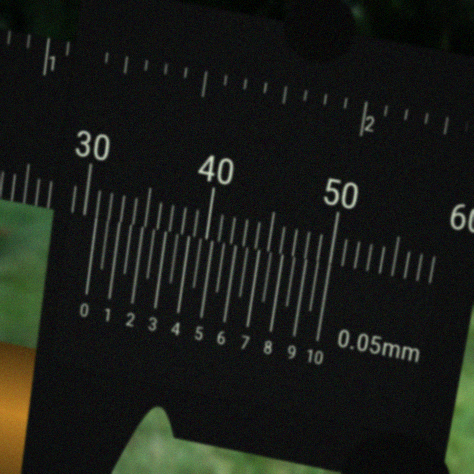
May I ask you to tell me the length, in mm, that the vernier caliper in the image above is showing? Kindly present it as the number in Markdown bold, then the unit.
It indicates **31.0** mm
